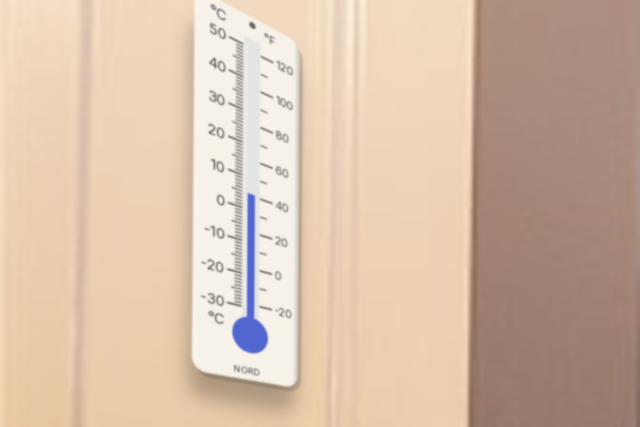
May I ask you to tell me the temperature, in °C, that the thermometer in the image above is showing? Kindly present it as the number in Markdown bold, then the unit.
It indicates **5** °C
